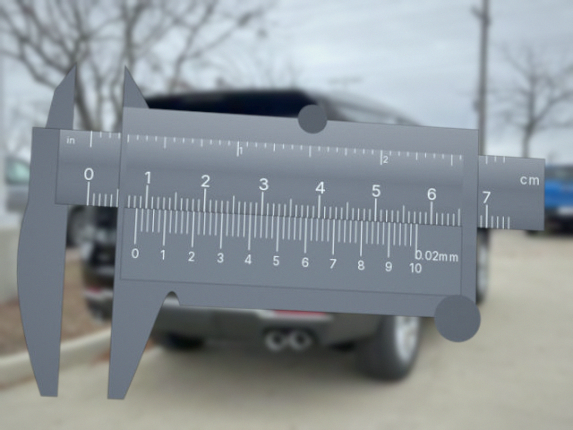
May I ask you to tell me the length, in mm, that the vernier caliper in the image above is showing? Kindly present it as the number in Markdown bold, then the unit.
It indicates **8.4** mm
